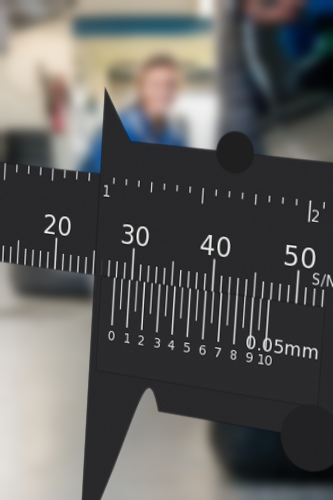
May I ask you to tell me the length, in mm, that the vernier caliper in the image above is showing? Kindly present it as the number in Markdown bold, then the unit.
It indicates **27.8** mm
